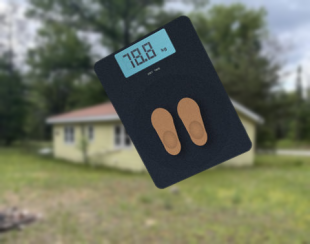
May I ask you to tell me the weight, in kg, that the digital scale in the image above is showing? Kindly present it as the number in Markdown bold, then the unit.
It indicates **78.8** kg
